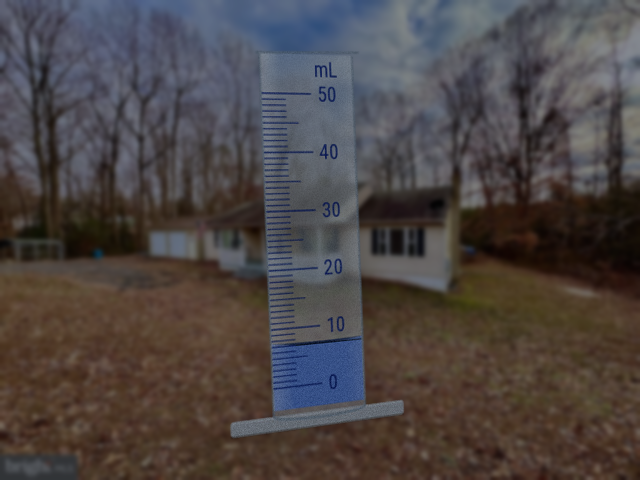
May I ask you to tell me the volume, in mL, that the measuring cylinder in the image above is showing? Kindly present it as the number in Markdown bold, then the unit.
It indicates **7** mL
